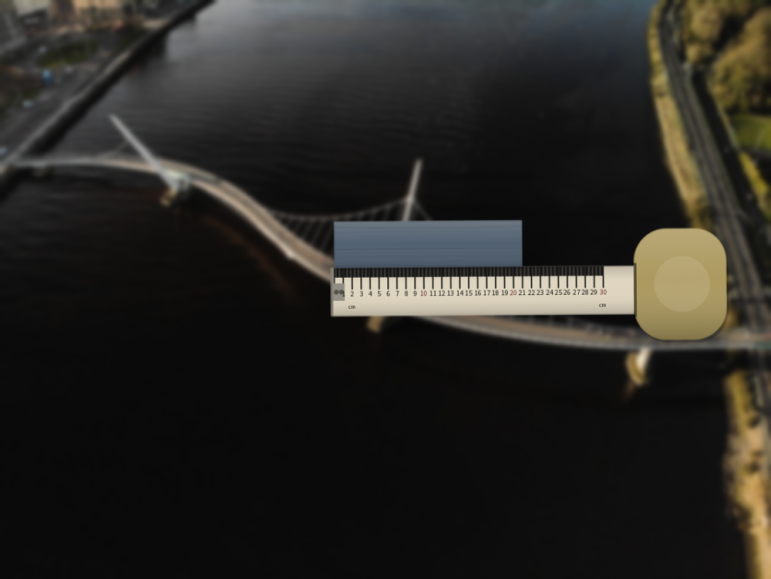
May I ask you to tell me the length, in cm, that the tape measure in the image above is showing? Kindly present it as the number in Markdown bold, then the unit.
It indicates **21** cm
